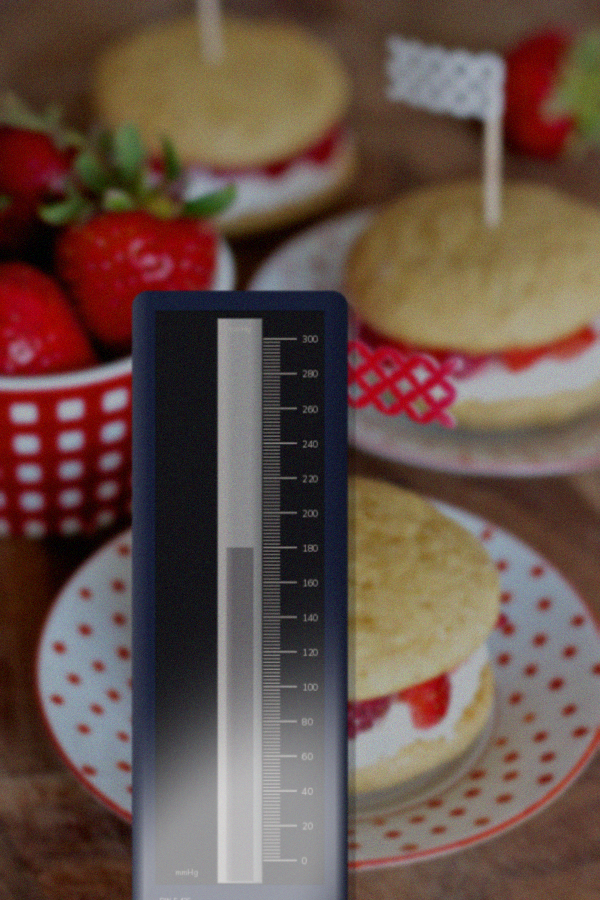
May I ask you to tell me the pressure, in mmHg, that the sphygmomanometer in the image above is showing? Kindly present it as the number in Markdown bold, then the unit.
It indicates **180** mmHg
